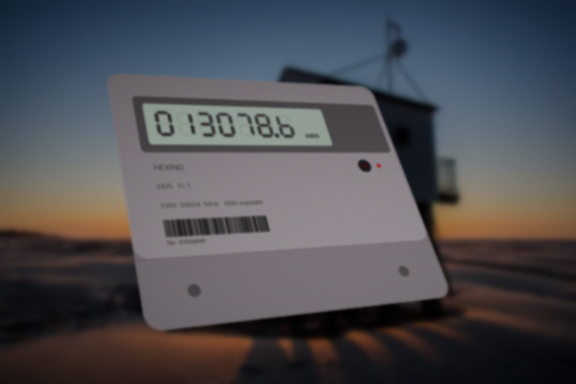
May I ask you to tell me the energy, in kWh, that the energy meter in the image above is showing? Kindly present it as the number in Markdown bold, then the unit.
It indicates **13078.6** kWh
